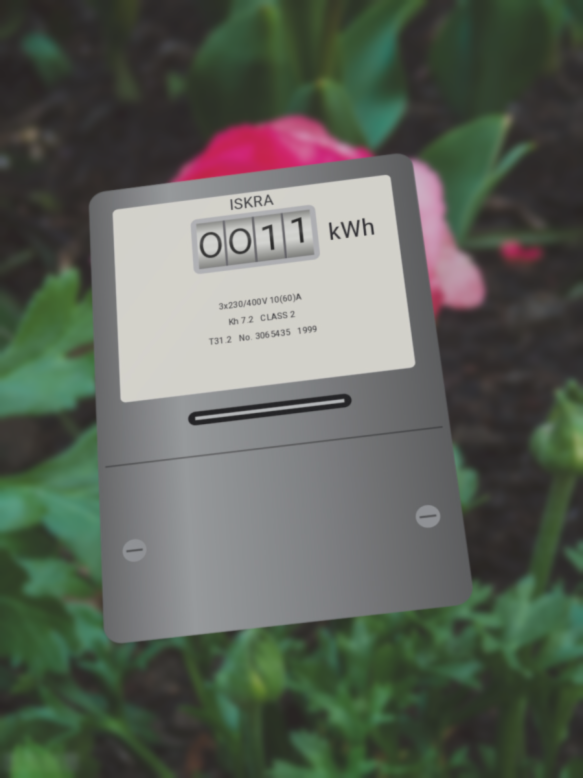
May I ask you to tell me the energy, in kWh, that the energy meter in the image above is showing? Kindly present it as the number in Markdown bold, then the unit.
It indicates **11** kWh
